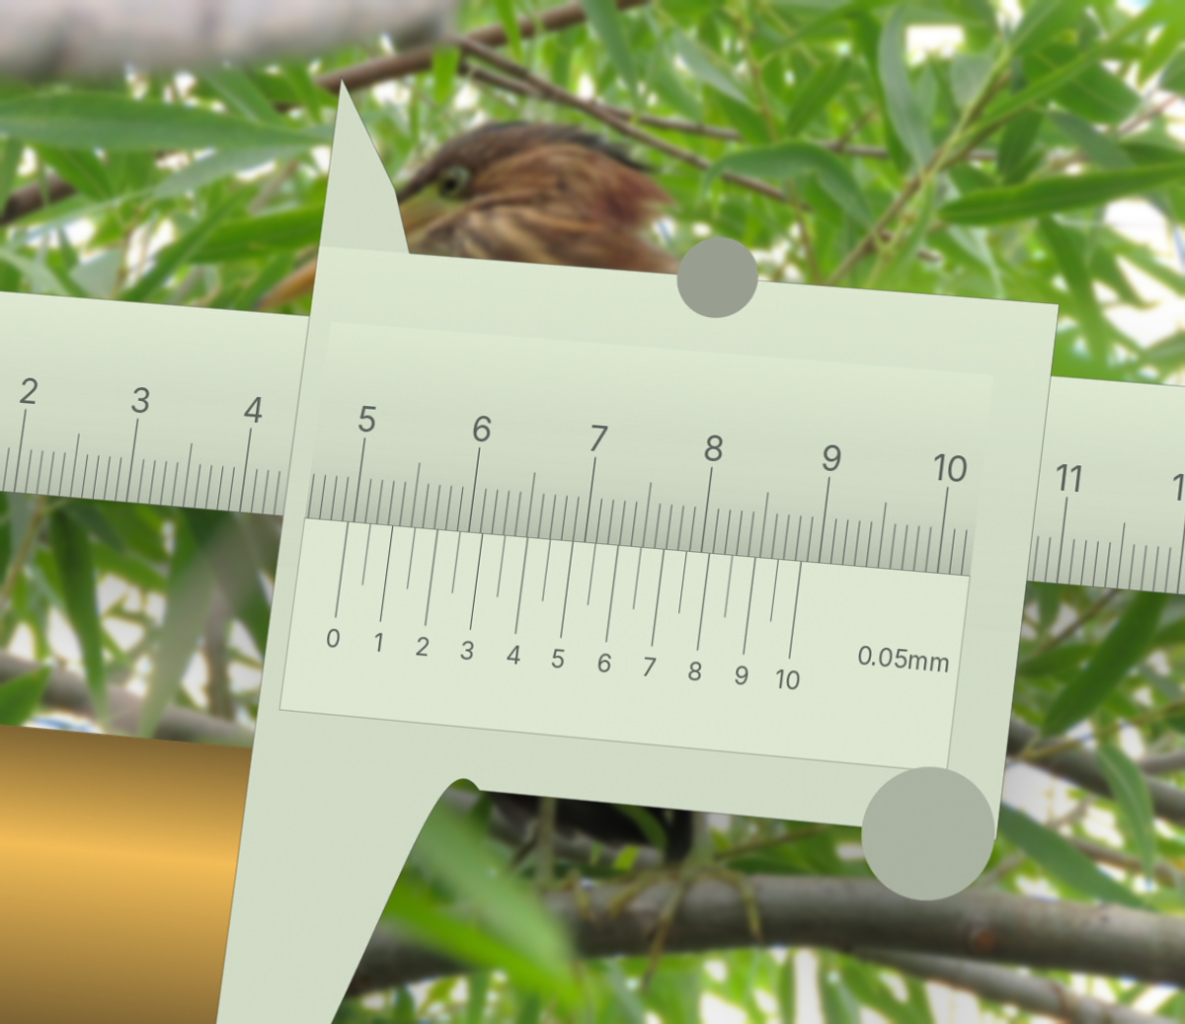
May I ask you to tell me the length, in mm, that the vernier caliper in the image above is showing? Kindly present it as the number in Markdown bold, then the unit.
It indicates **49.5** mm
